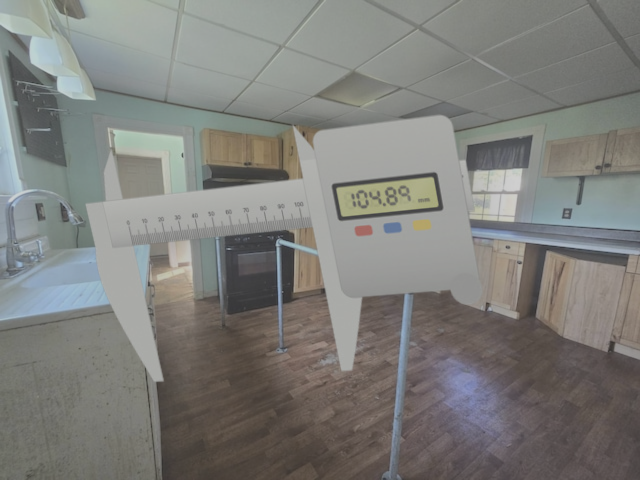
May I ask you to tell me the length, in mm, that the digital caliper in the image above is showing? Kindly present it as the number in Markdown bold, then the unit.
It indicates **104.89** mm
